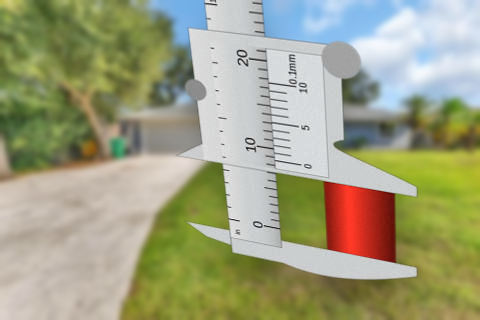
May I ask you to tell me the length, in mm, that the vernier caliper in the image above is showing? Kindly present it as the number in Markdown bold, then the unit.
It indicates **8.6** mm
